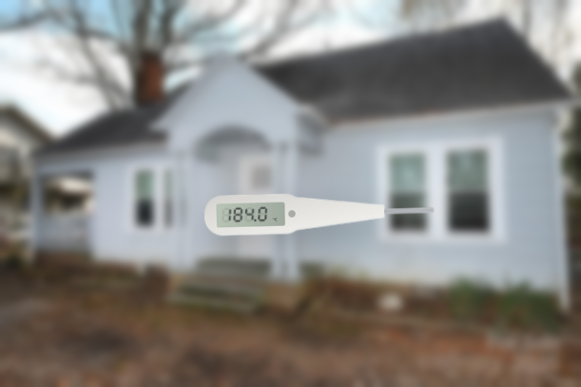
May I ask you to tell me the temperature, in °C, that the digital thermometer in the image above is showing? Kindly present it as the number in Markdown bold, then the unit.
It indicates **184.0** °C
